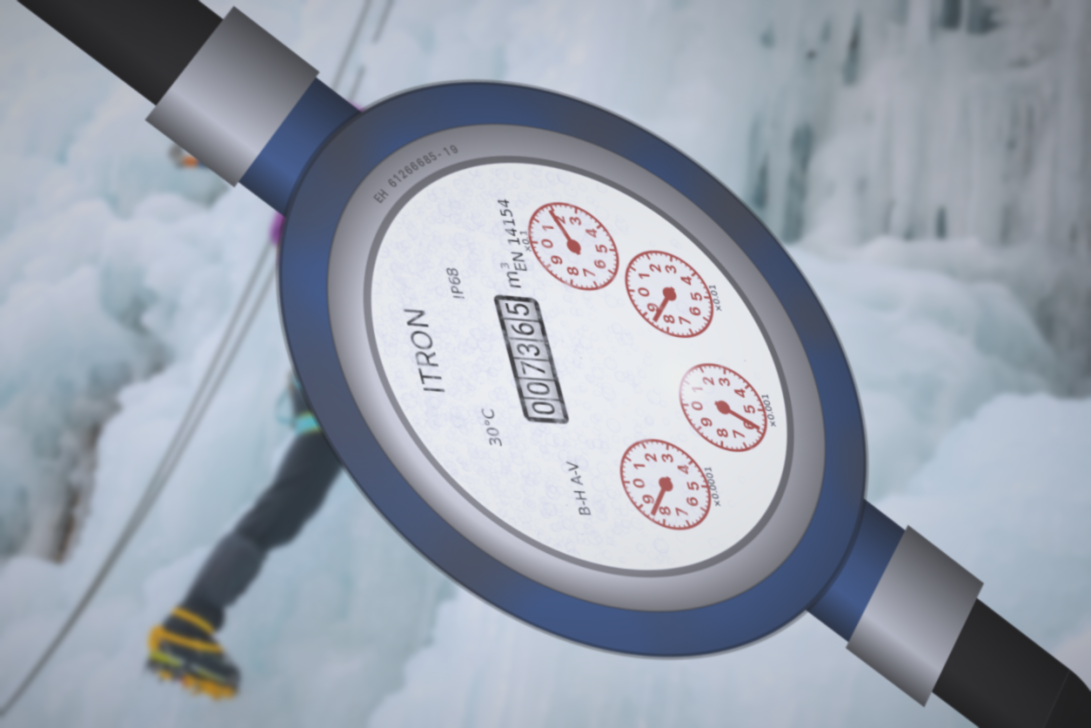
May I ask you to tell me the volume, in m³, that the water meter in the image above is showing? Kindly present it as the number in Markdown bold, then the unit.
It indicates **7365.1858** m³
